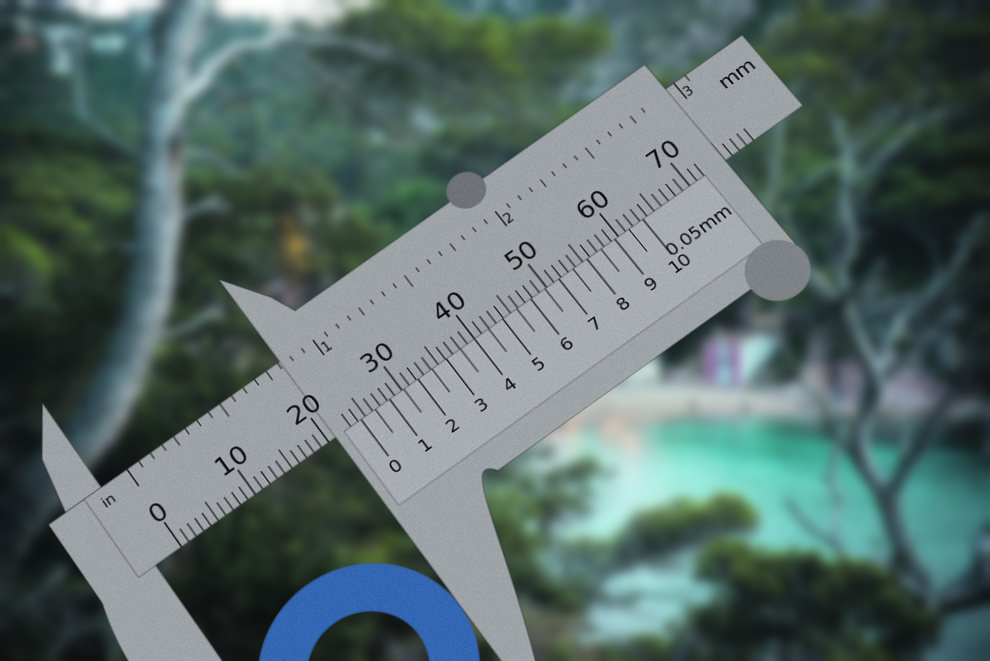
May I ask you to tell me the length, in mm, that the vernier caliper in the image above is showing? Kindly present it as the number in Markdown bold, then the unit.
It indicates **24.4** mm
